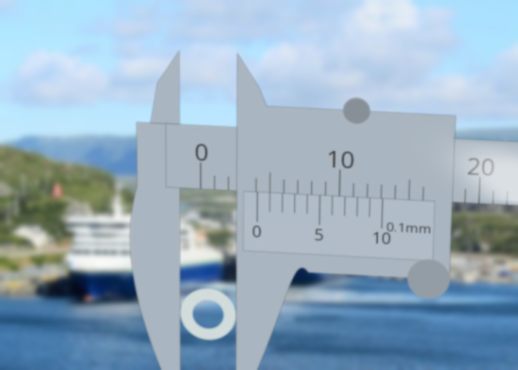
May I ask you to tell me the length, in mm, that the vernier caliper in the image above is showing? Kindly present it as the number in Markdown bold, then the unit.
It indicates **4.1** mm
